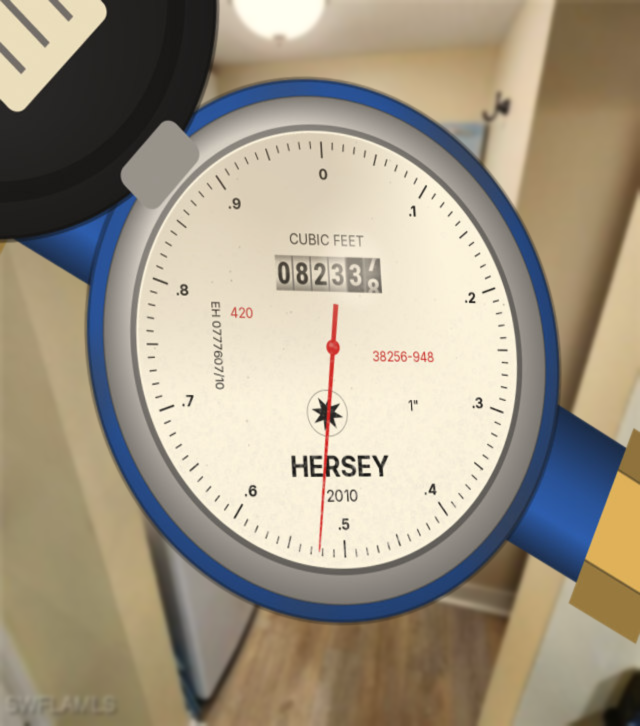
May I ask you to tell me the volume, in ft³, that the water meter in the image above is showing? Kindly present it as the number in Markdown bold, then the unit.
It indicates **82337.52** ft³
